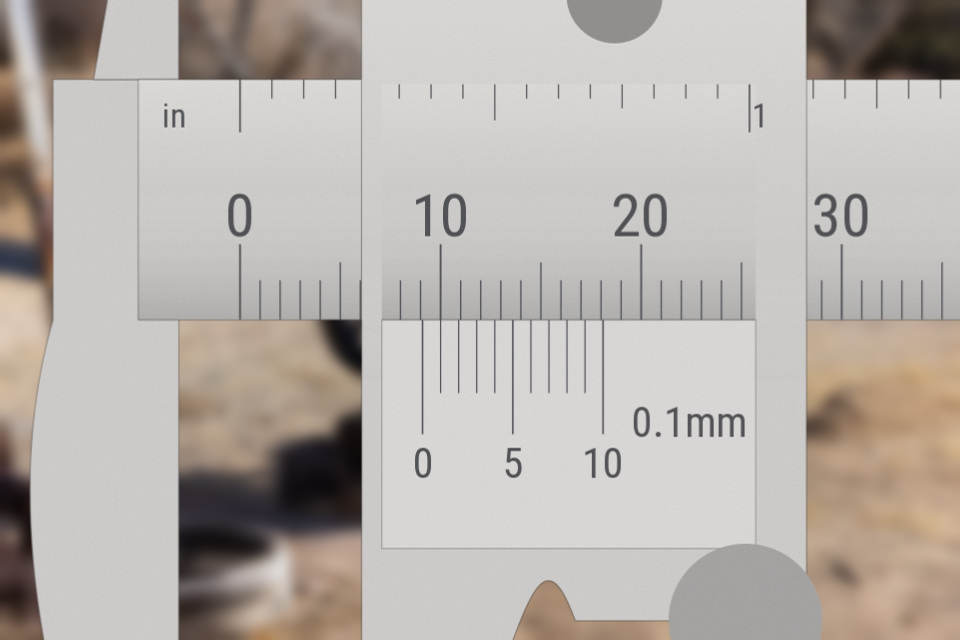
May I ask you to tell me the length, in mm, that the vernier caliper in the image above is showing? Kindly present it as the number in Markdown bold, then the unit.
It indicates **9.1** mm
